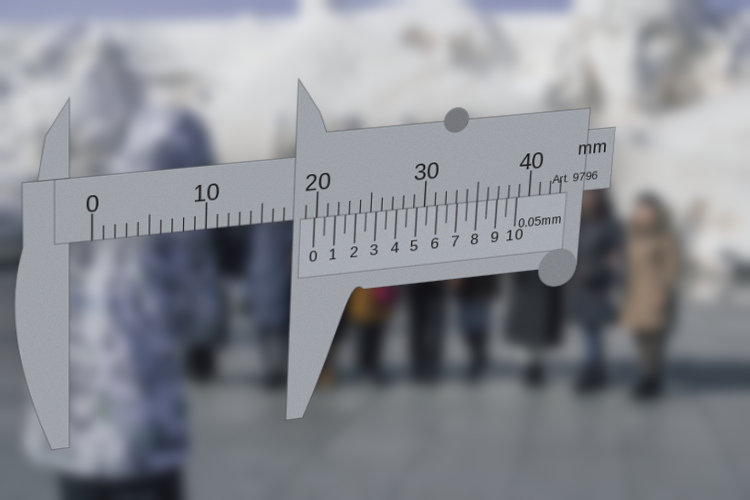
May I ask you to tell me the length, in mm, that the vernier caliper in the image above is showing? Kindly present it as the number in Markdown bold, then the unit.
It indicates **19.8** mm
